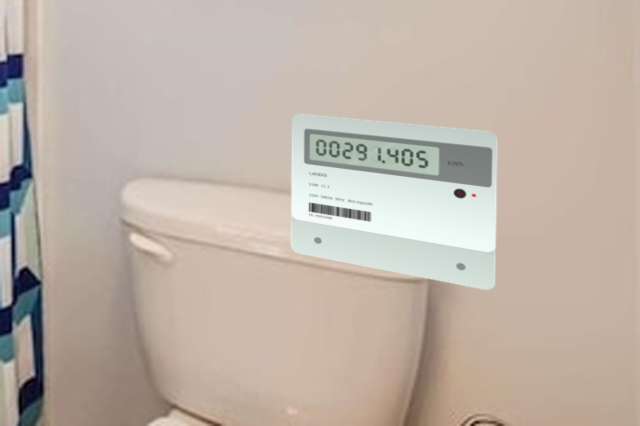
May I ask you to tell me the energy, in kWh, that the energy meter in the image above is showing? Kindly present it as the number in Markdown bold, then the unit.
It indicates **291.405** kWh
